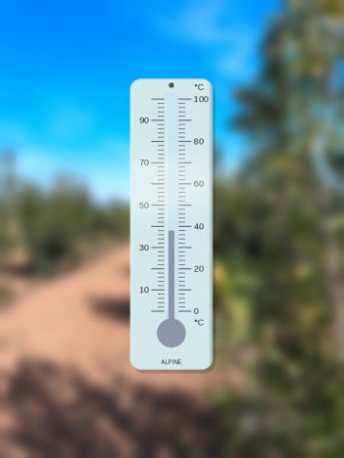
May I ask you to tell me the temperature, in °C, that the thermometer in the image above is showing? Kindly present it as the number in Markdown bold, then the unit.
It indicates **38** °C
